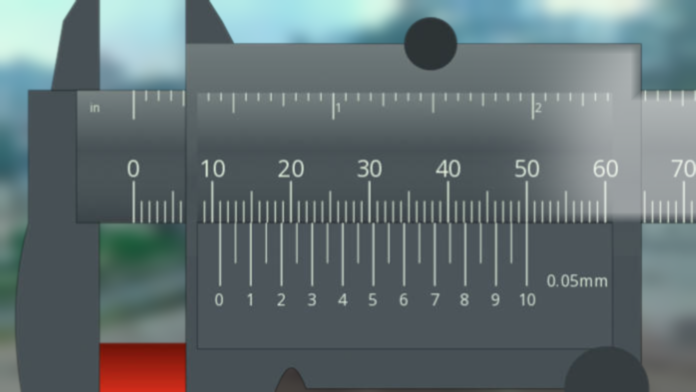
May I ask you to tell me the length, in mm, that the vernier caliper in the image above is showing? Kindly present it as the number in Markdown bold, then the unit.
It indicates **11.0** mm
